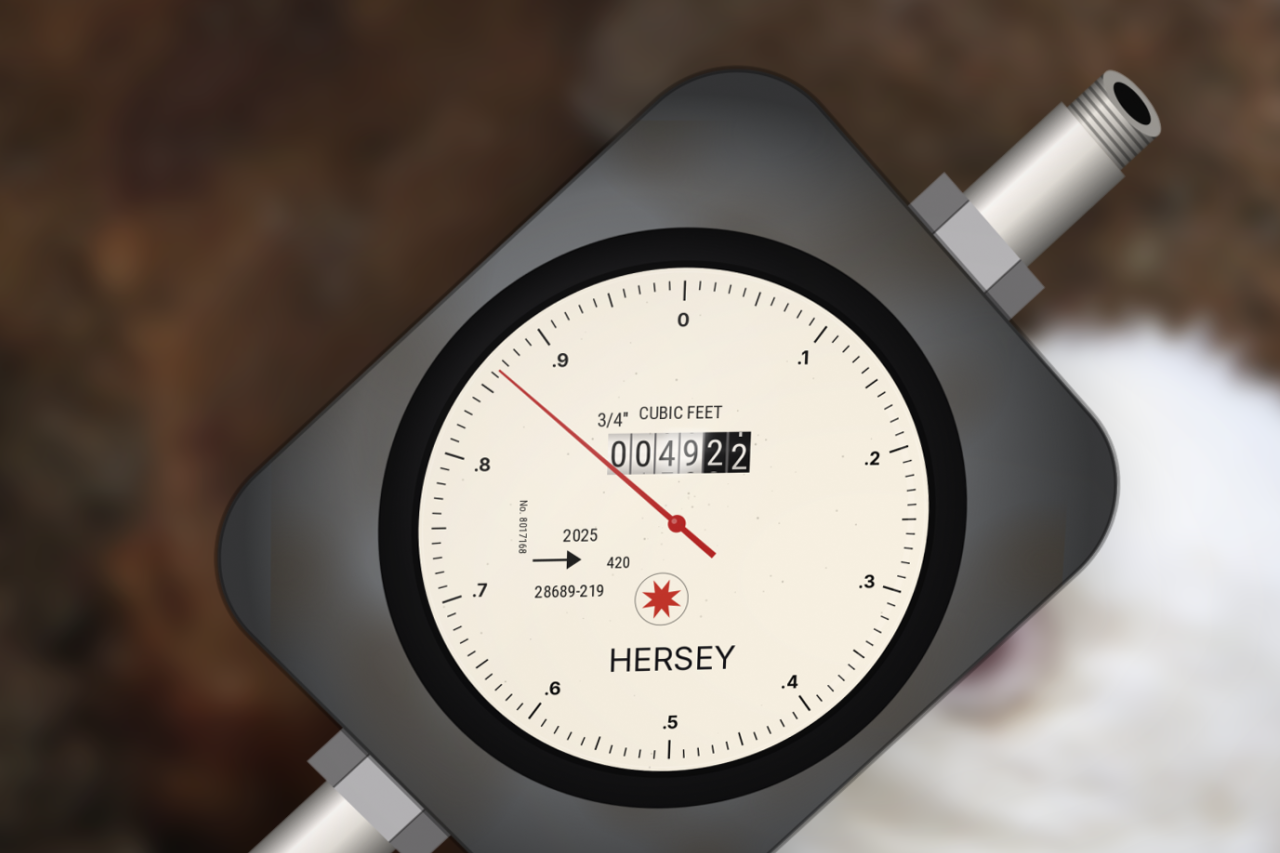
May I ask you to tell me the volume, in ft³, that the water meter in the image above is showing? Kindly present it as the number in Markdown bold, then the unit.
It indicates **4921.86** ft³
